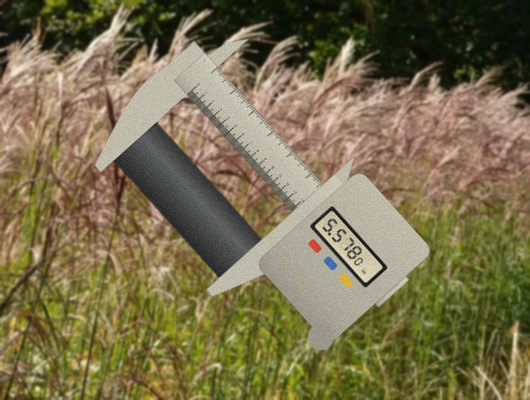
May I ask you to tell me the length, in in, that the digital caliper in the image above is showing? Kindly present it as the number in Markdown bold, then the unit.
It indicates **5.5780** in
